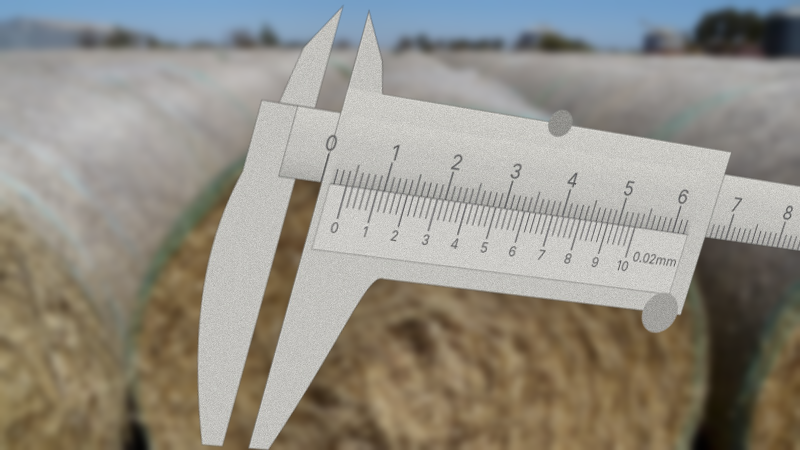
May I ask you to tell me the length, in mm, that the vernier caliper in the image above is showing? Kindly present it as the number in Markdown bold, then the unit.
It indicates **4.0** mm
